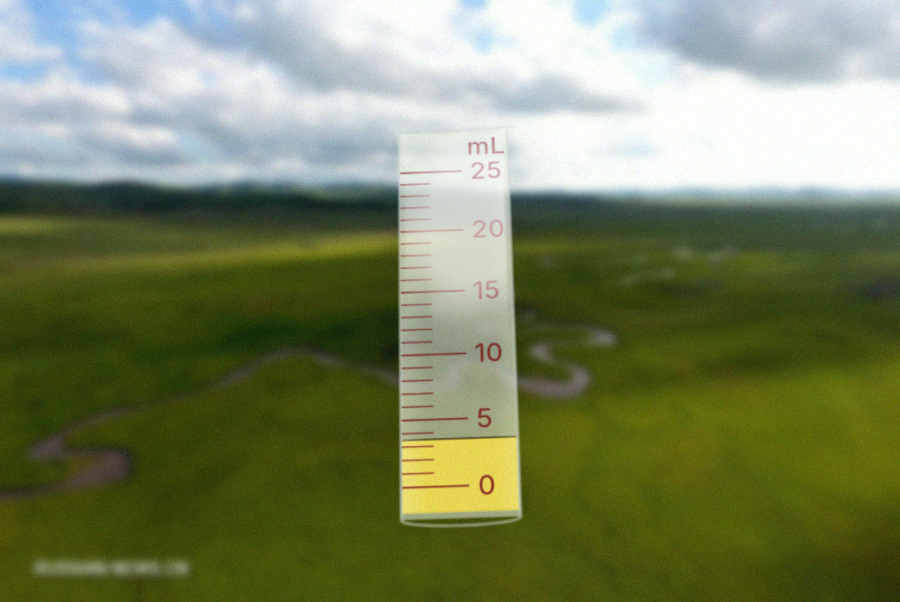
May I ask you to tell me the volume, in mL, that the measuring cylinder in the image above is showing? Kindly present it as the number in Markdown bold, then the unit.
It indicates **3.5** mL
